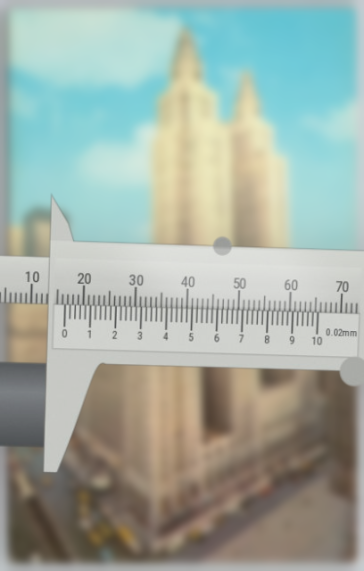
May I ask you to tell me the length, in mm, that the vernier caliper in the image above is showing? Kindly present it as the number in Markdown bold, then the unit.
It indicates **16.5** mm
